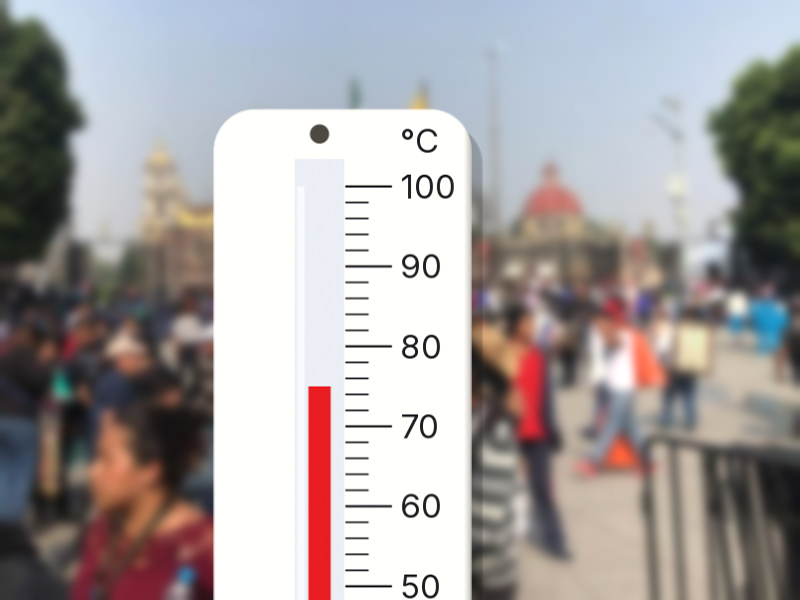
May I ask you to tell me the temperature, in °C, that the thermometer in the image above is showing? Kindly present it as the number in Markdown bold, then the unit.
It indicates **75** °C
